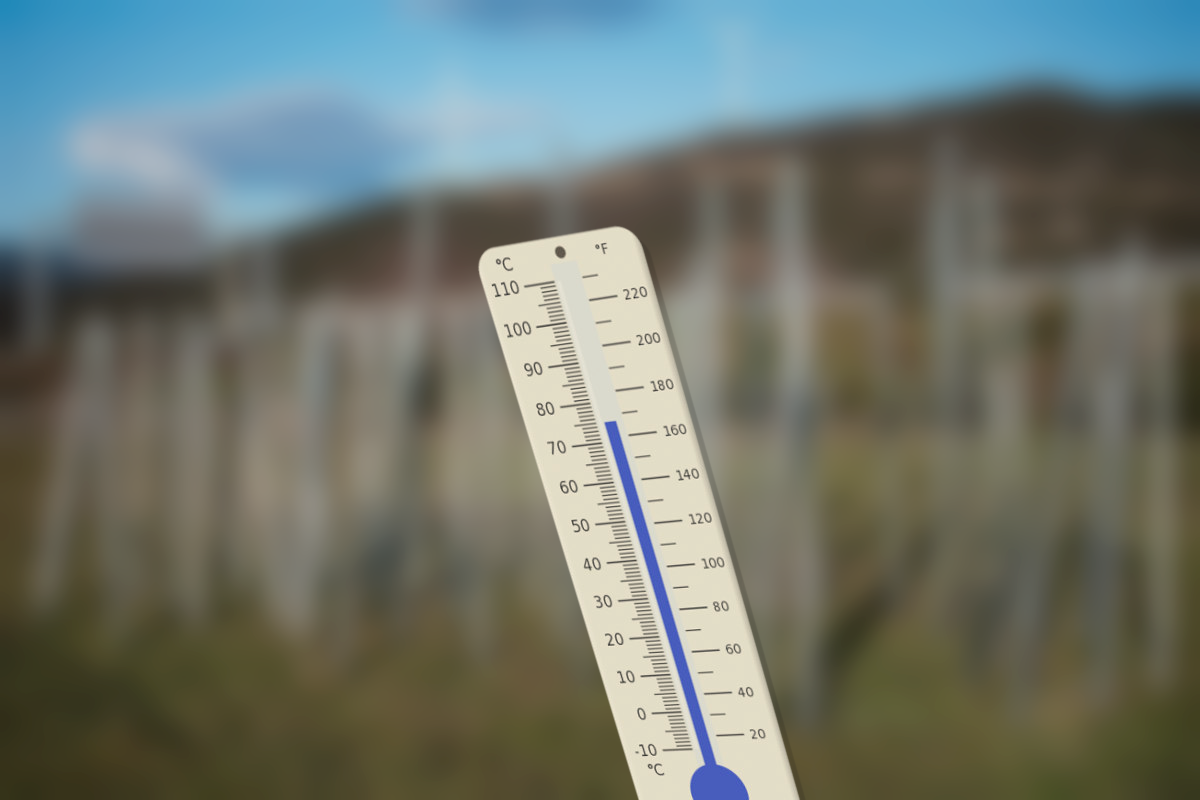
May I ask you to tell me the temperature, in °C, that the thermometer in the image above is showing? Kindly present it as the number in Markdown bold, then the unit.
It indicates **75** °C
